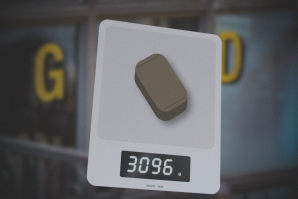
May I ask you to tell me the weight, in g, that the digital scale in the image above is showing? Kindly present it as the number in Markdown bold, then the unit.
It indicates **3096** g
